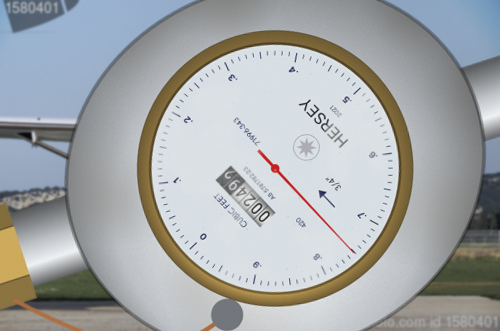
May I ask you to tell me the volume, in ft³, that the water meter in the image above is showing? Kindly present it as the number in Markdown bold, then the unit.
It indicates **2491.75** ft³
